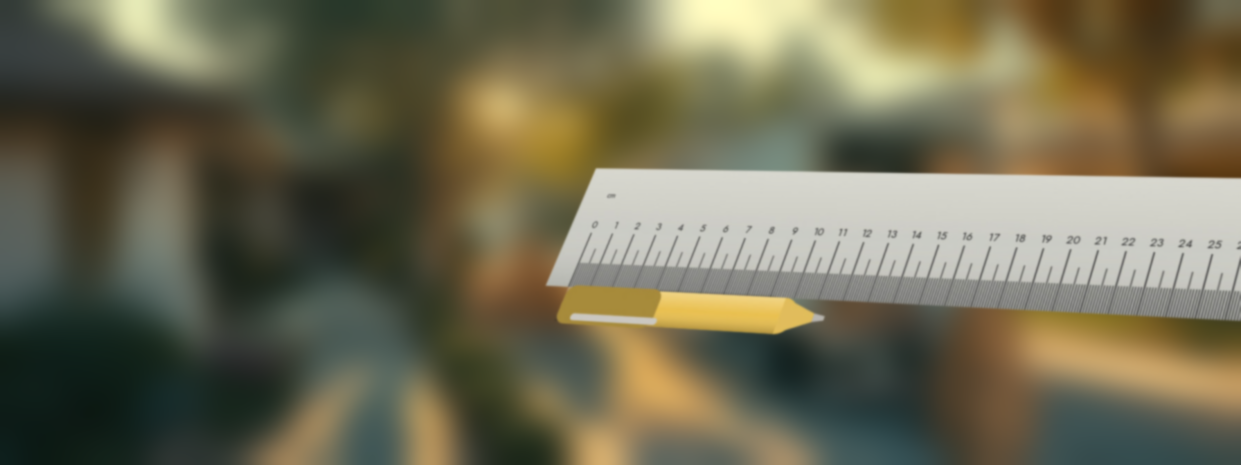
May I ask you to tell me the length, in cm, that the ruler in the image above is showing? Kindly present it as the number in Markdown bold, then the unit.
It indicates **11.5** cm
